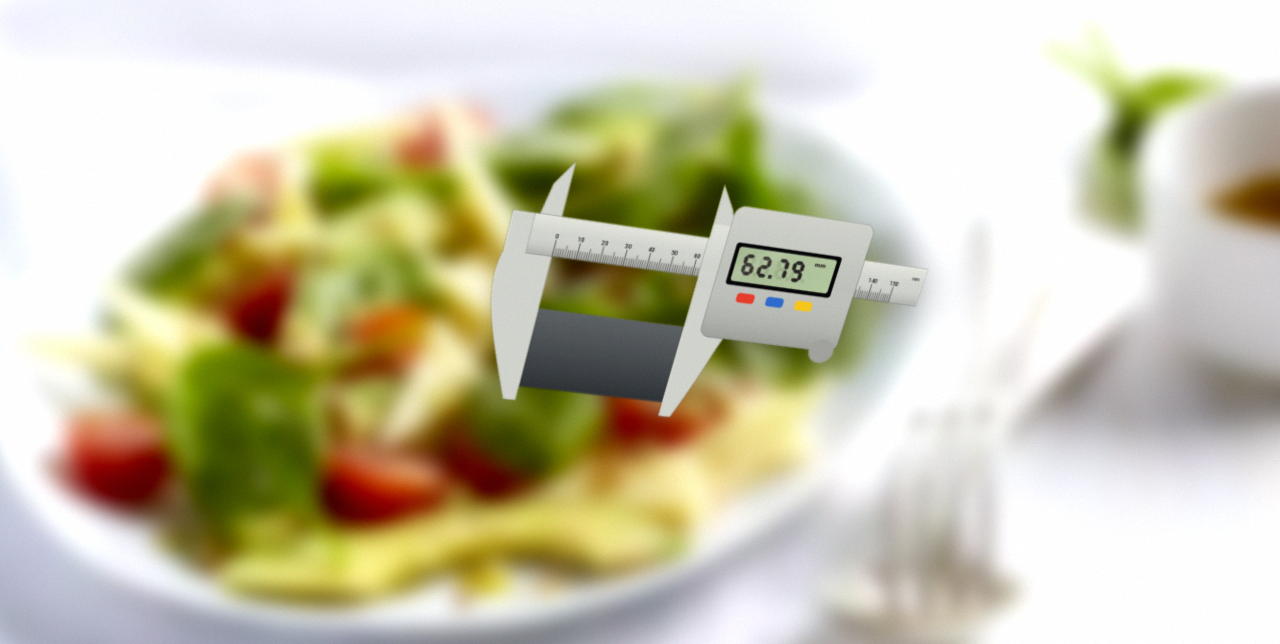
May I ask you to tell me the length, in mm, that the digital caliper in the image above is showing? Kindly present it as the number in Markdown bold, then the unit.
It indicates **62.79** mm
